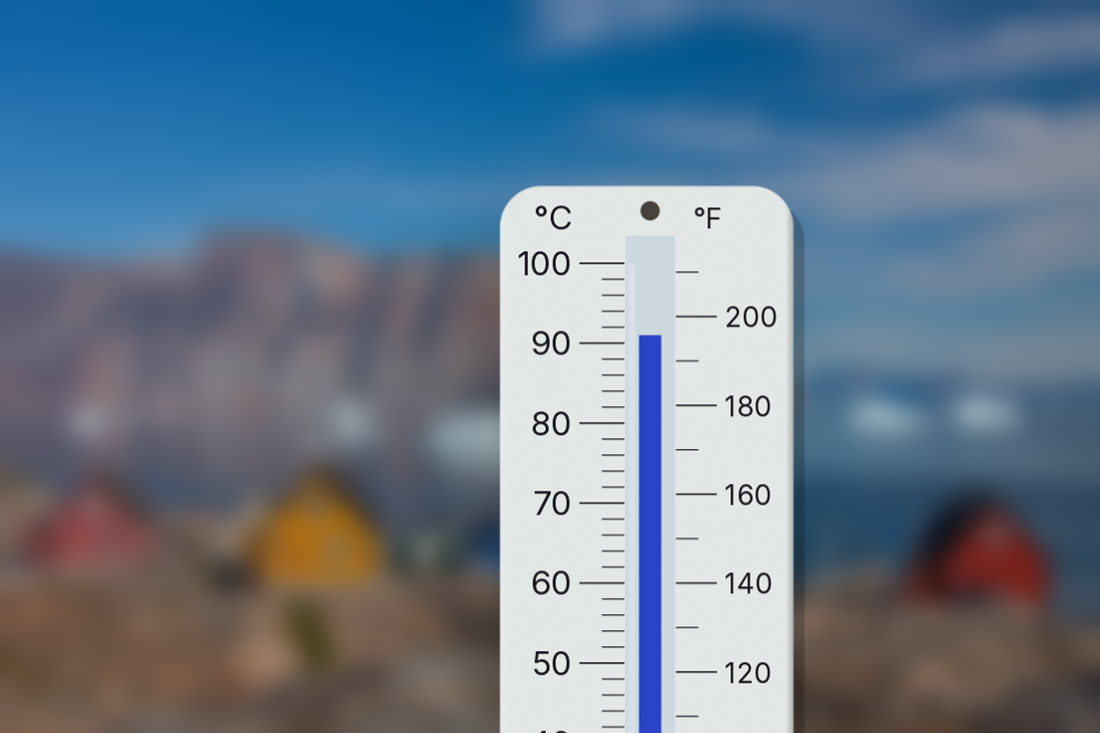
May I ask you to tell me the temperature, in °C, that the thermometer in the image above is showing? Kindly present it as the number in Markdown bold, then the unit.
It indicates **91** °C
